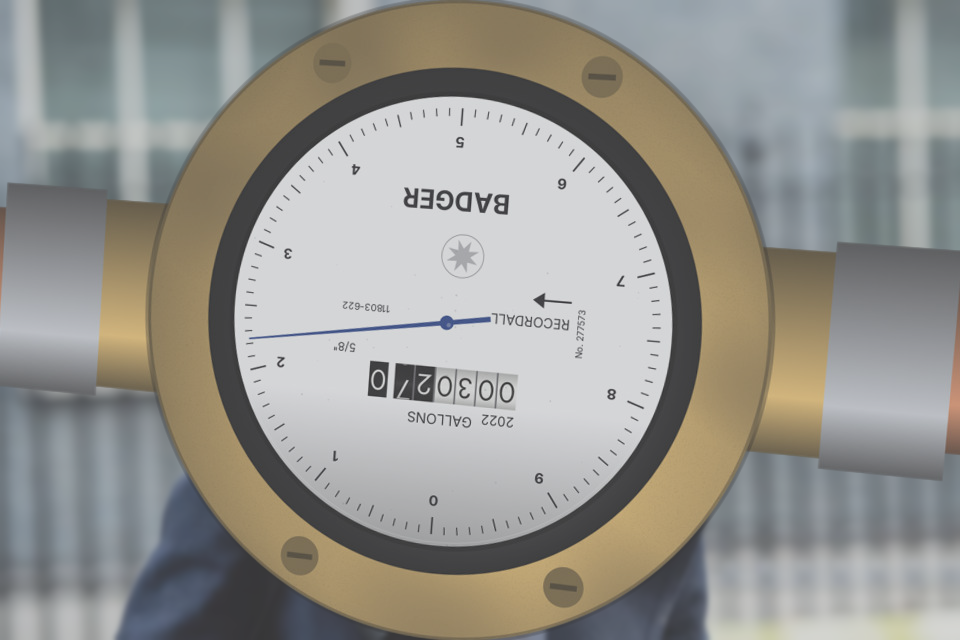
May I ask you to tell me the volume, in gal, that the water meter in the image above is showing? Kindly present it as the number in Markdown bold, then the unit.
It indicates **30272.2** gal
